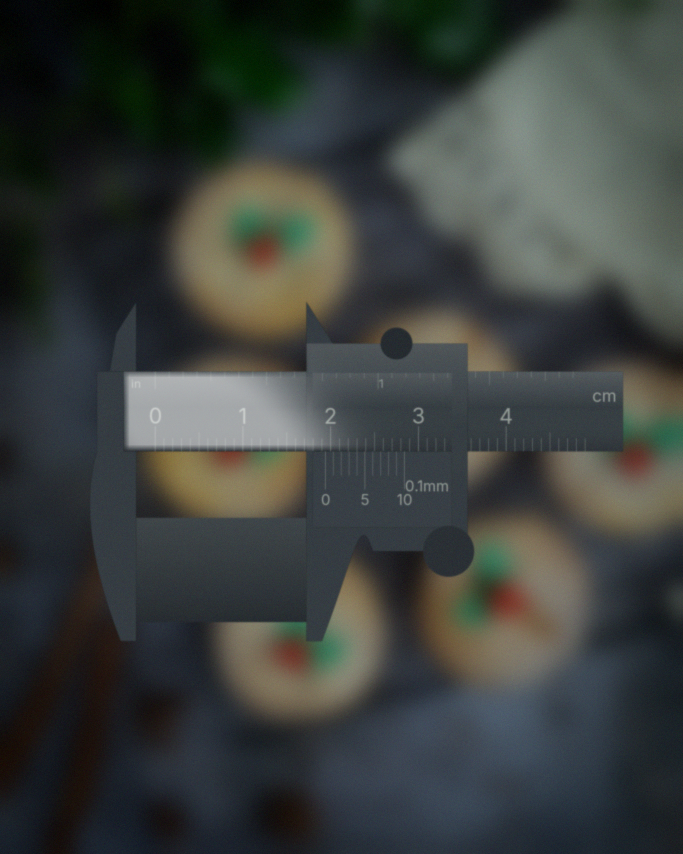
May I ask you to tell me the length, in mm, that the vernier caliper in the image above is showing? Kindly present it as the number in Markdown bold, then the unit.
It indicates **19.4** mm
